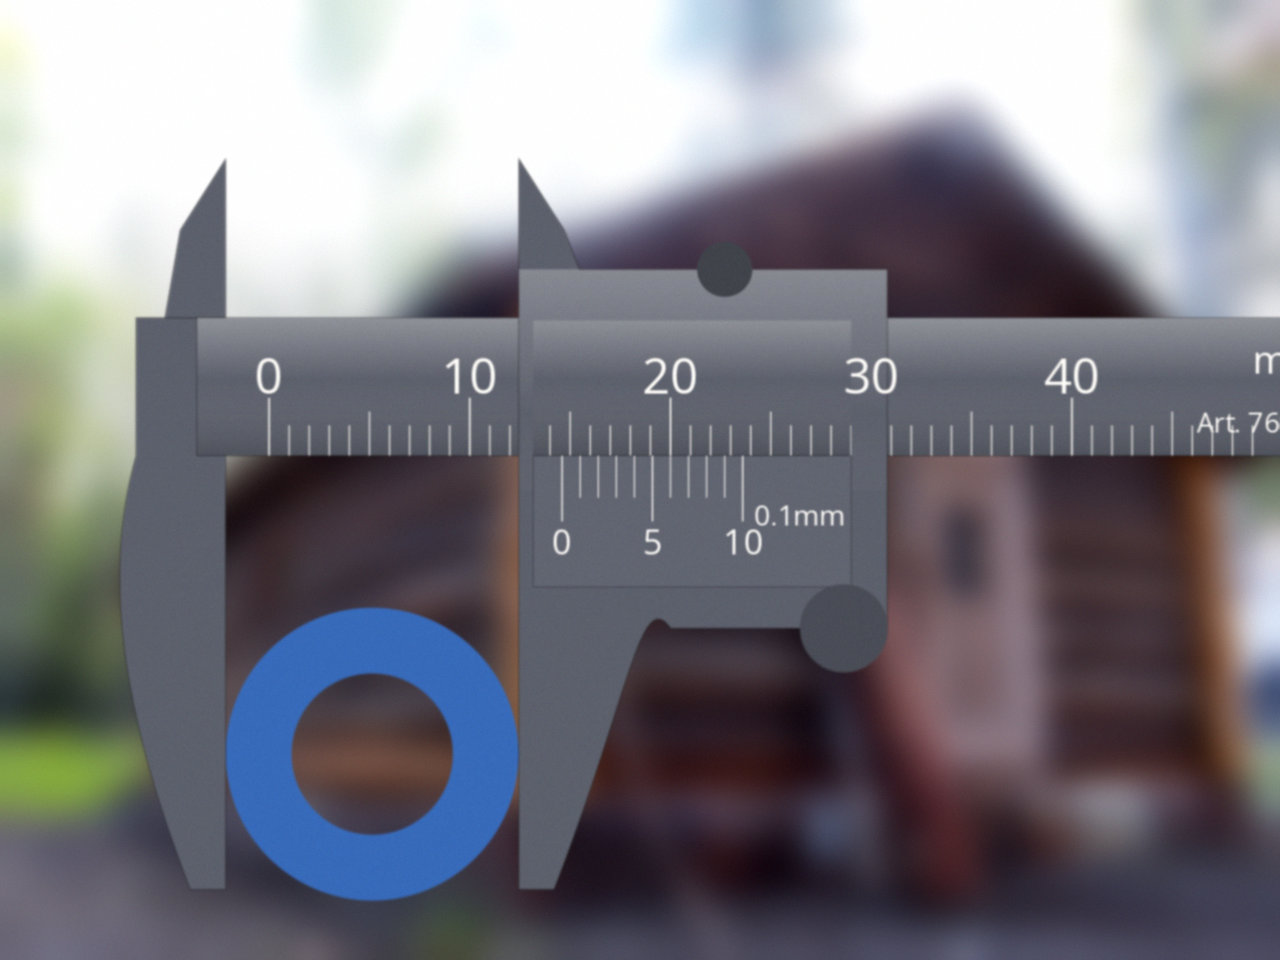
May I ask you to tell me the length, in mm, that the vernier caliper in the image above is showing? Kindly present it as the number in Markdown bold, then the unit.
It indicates **14.6** mm
